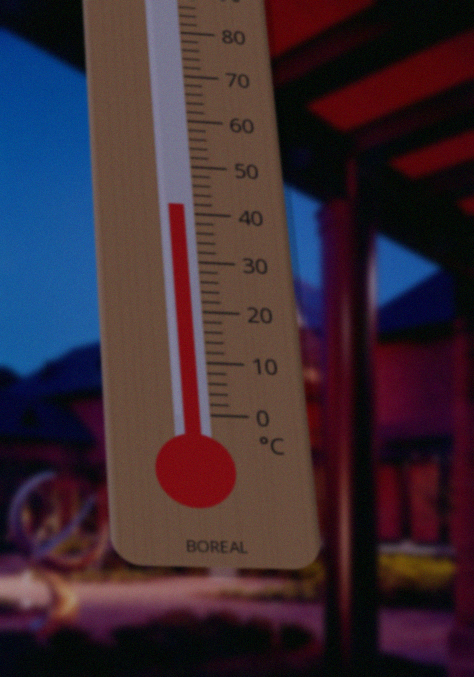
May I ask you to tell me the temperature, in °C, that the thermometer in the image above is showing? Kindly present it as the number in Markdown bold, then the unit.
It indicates **42** °C
